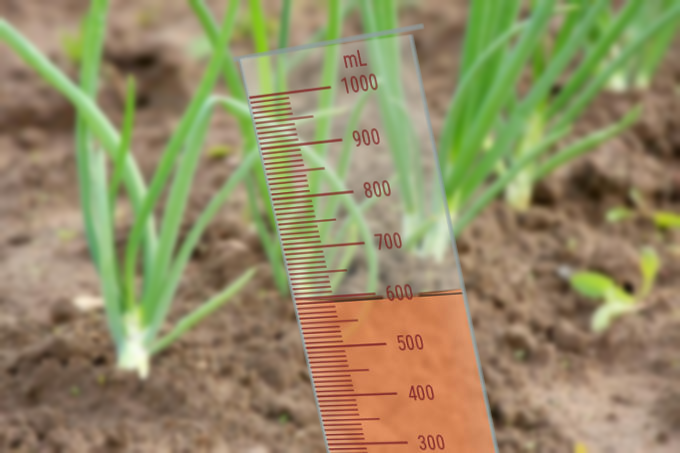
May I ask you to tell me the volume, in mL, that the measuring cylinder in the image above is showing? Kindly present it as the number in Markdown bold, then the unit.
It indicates **590** mL
